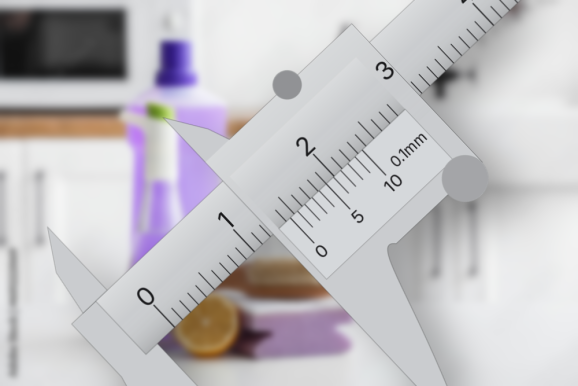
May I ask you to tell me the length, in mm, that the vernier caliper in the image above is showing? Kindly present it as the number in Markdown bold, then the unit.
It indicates **14.5** mm
